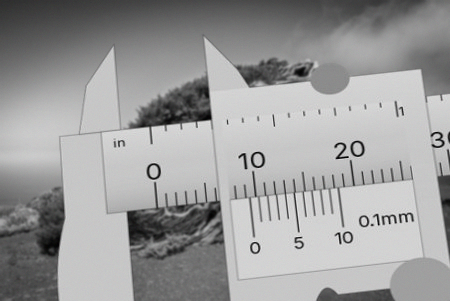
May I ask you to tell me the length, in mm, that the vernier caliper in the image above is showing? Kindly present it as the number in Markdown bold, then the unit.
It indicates **9.4** mm
